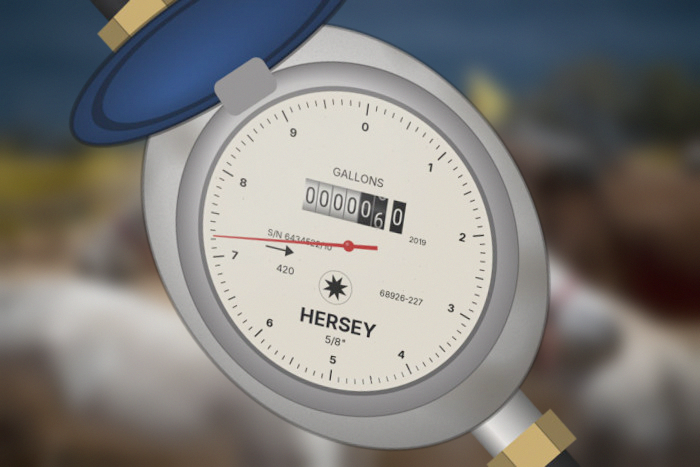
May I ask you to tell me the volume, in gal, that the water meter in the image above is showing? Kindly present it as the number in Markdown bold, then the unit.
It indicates **57.2** gal
